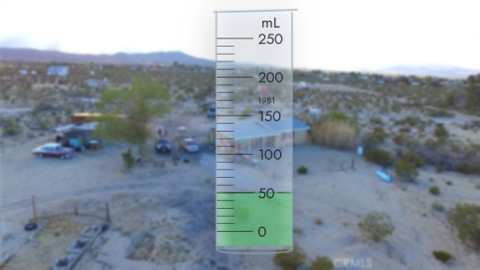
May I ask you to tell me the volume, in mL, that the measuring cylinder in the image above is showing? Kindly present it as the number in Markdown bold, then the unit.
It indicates **50** mL
